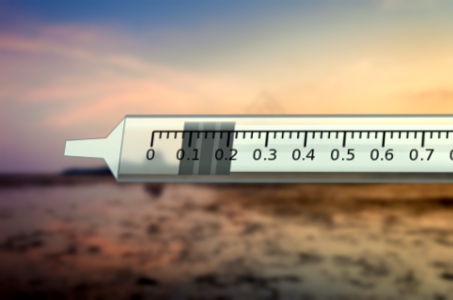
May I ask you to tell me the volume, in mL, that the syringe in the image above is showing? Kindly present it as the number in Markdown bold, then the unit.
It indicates **0.08** mL
